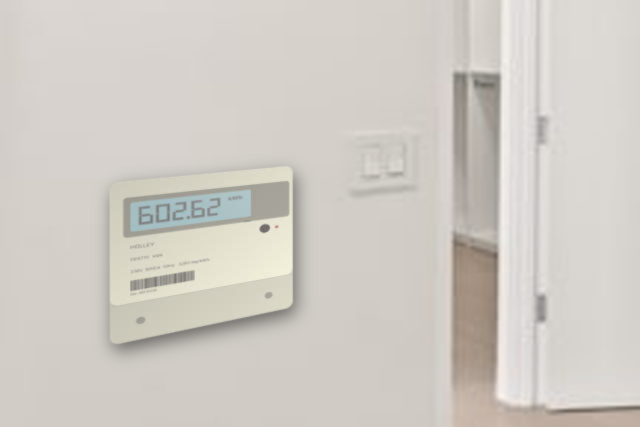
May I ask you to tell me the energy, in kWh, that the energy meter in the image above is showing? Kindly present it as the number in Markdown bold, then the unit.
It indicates **602.62** kWh
